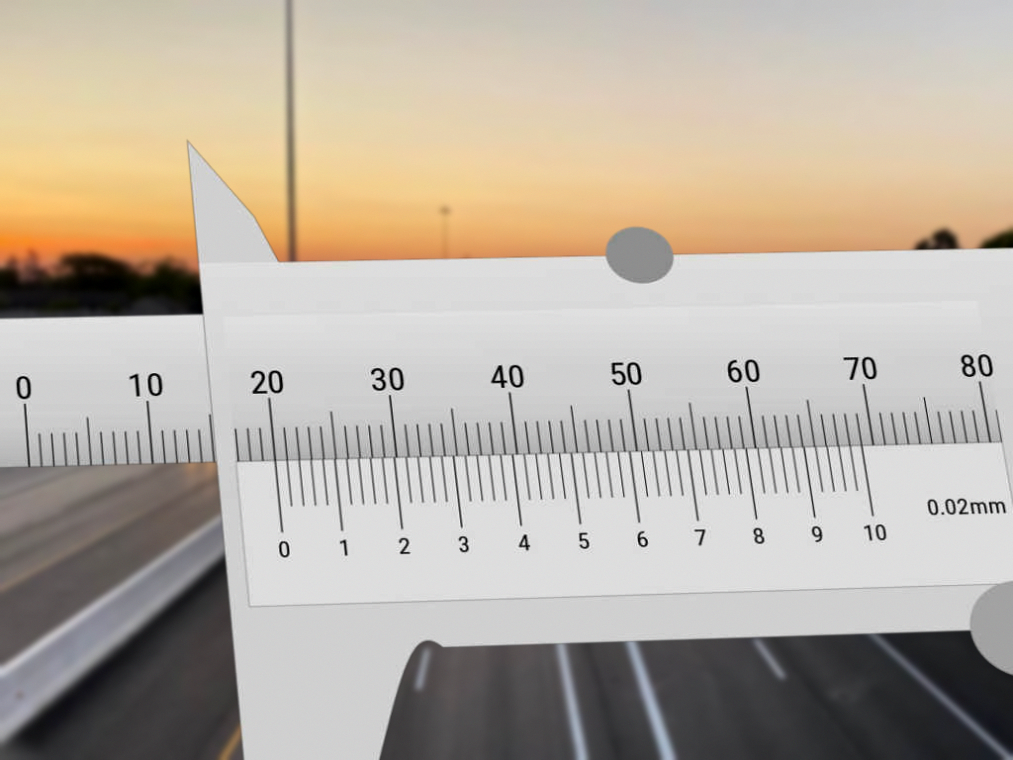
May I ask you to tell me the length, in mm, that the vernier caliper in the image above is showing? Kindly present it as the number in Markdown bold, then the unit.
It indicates **20.0** mm
